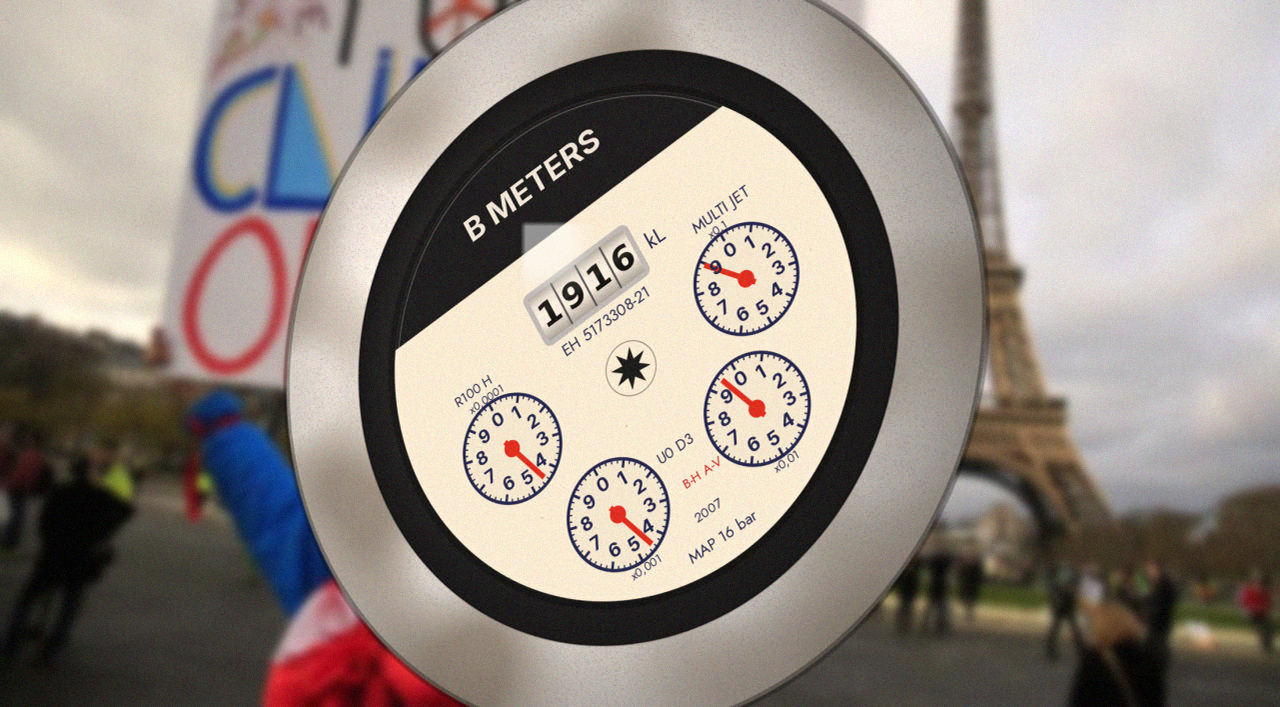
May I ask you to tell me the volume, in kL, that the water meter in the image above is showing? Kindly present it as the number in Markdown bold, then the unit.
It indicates **1916.8944** kL
